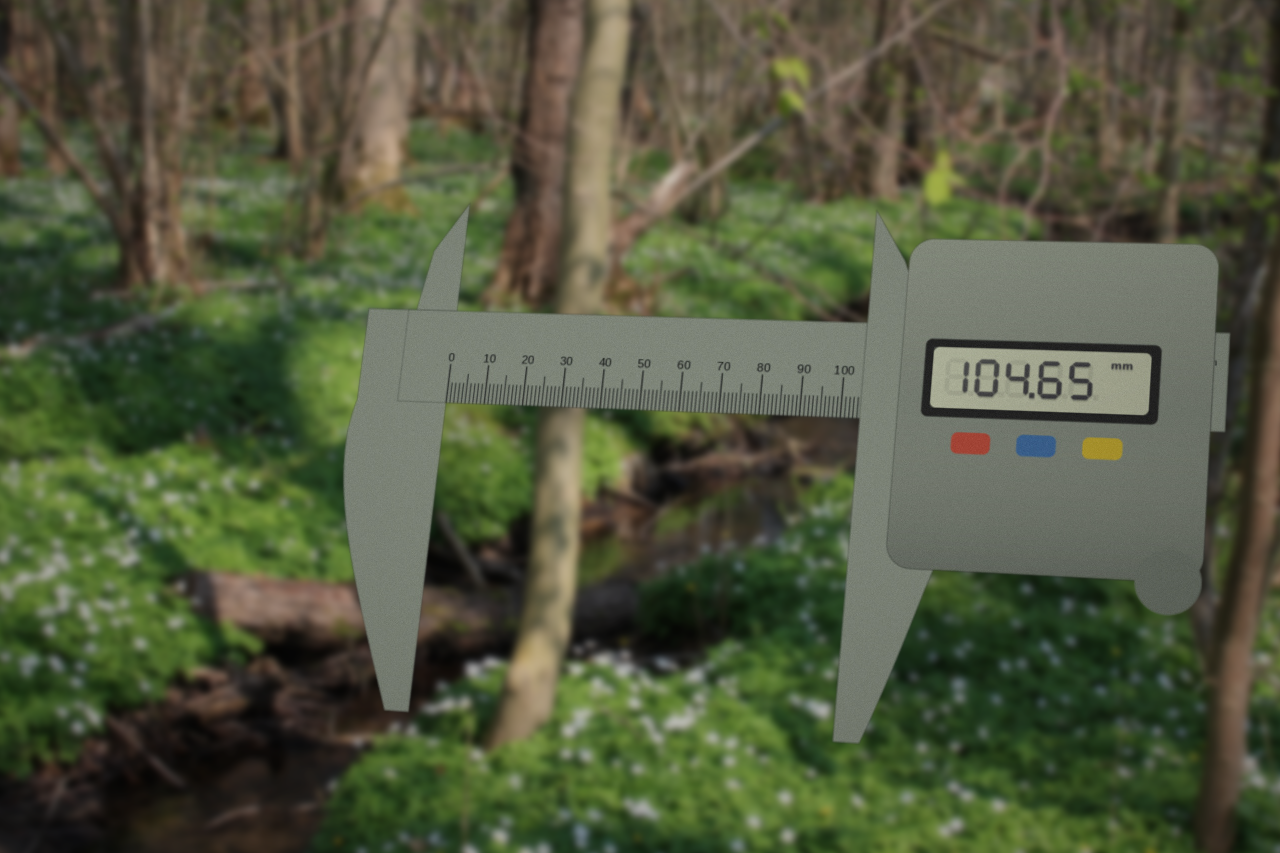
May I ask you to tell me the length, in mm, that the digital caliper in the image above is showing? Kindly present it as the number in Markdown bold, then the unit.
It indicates **104.65** mm
